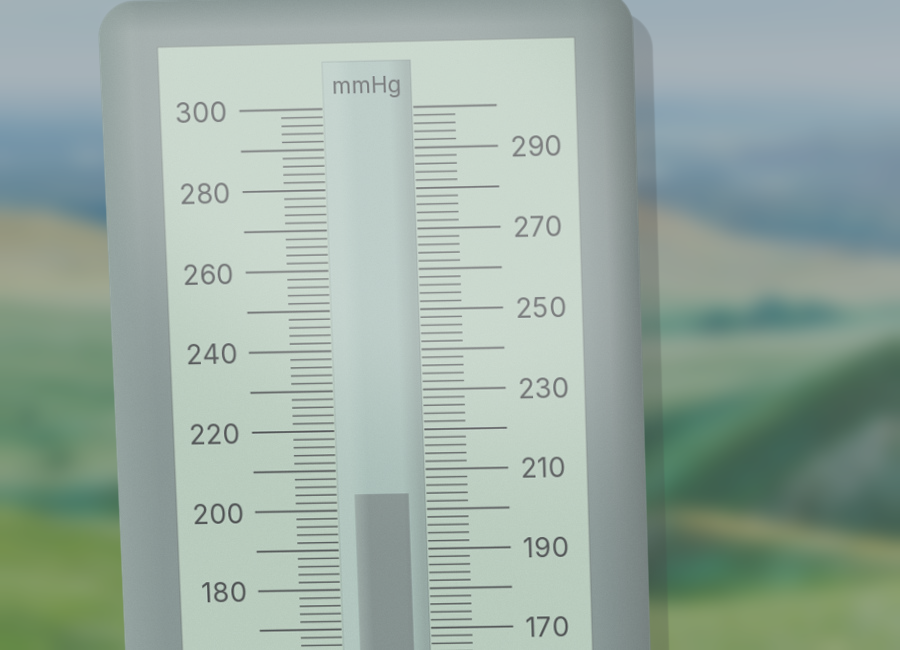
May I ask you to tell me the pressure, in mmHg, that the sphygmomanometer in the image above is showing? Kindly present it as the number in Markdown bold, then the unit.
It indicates **204** mmHg
